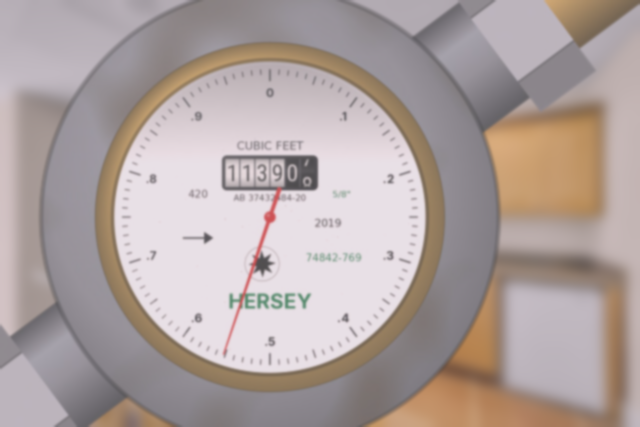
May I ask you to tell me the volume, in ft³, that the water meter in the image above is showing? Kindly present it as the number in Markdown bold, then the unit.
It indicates **113907.55** ft³
